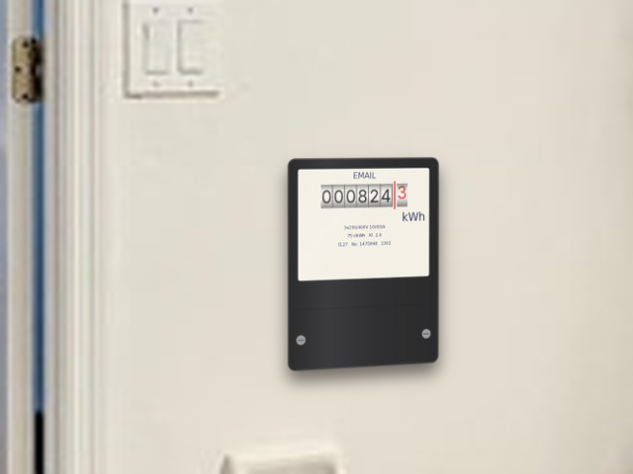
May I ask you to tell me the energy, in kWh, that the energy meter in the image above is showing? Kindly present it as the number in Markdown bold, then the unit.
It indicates **824.3** kWh
